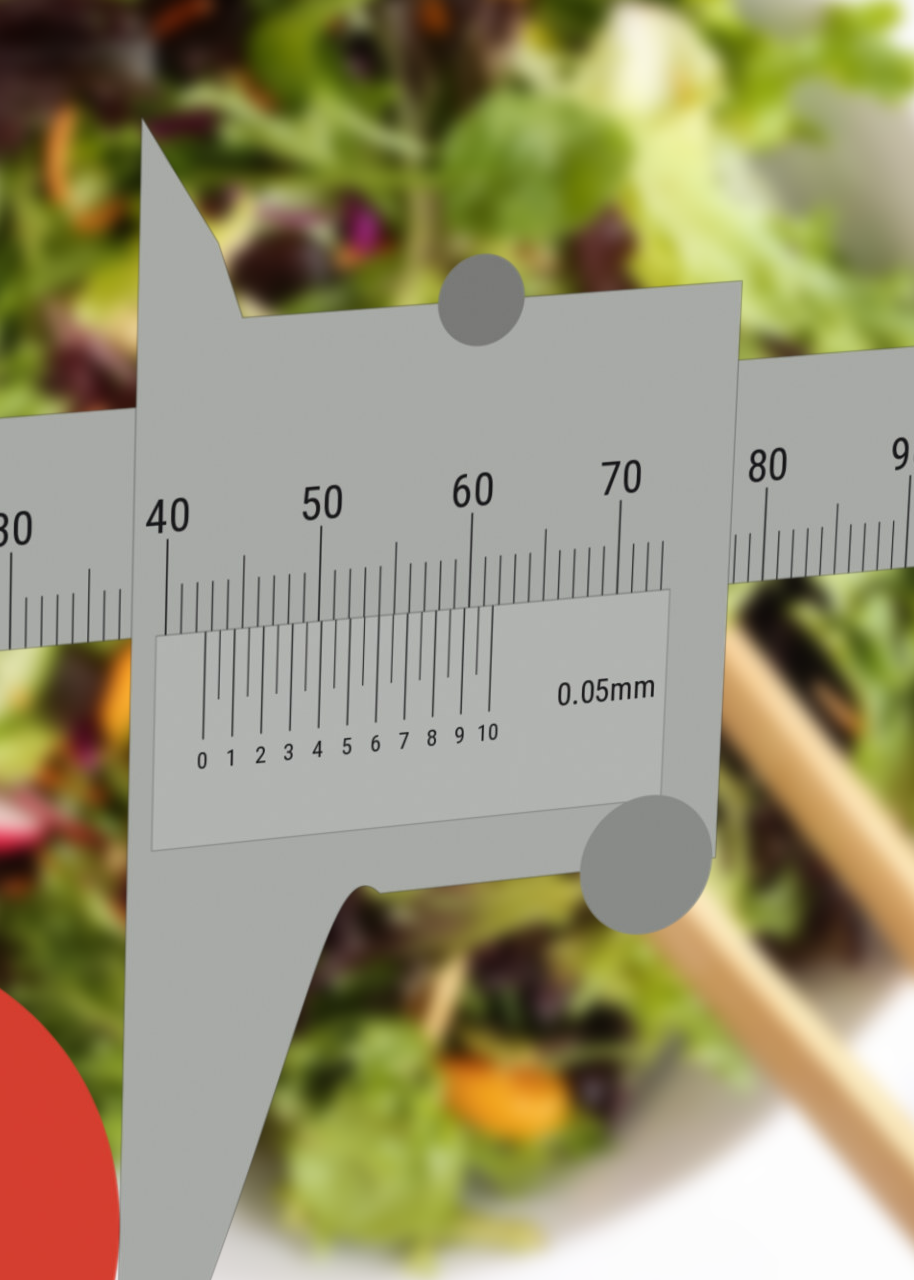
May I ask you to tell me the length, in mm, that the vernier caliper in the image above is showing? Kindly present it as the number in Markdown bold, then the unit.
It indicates **42.6** mm
